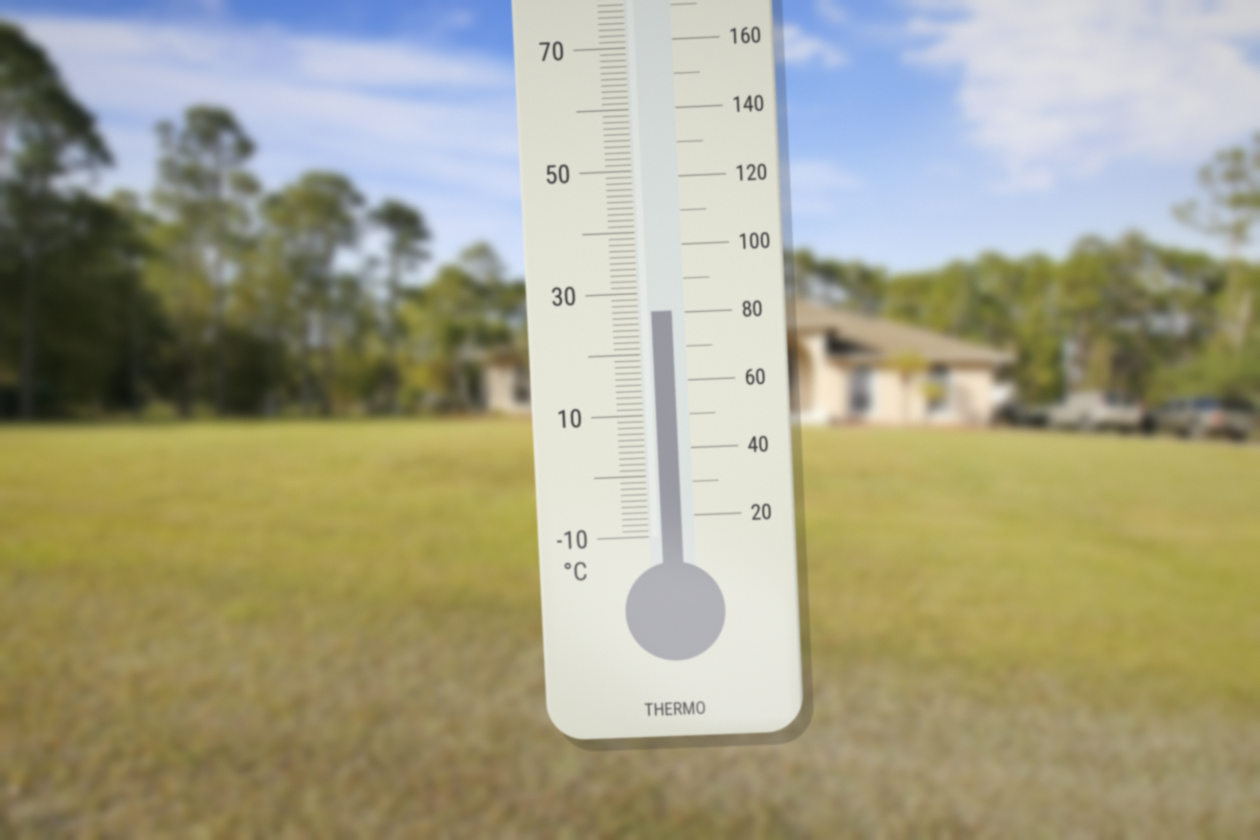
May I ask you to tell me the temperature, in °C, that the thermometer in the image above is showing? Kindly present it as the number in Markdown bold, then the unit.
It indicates **27** °C
